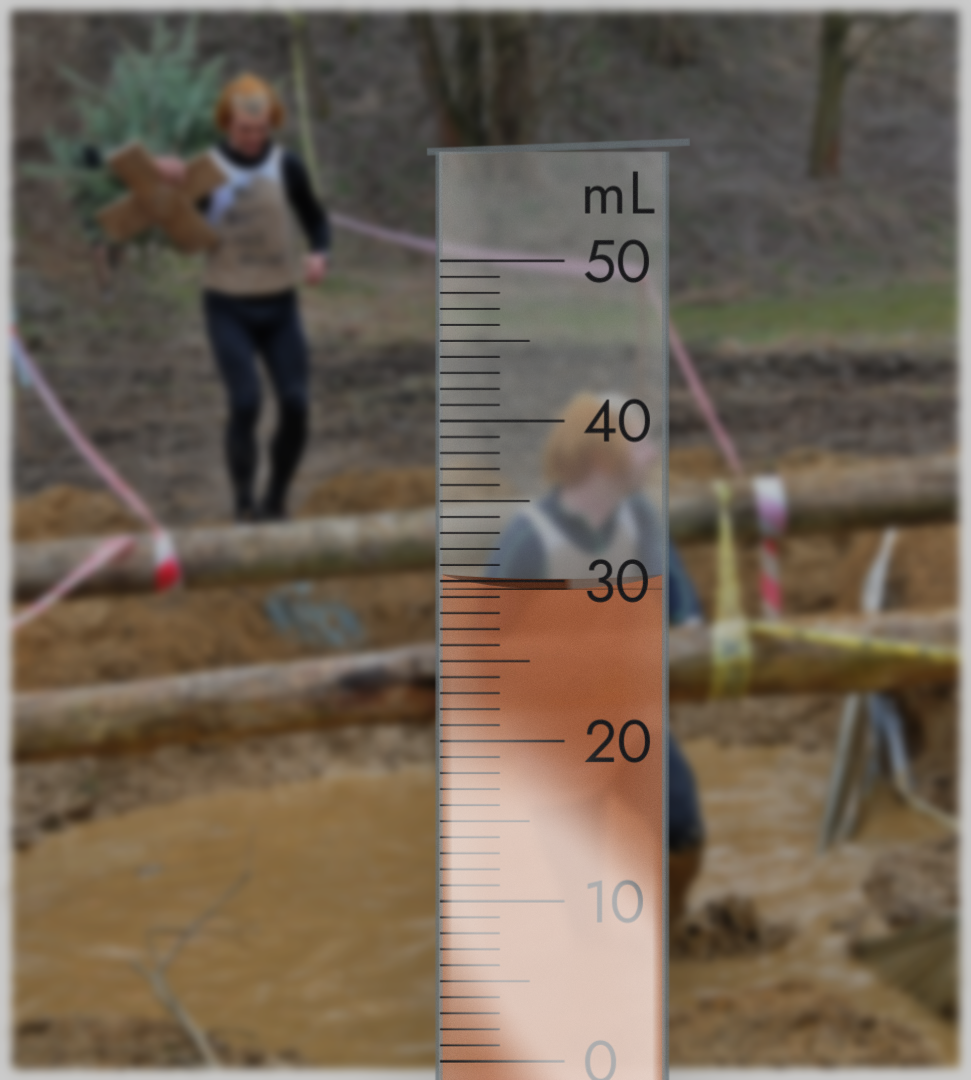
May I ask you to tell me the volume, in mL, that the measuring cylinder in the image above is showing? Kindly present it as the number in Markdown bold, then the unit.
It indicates **29.5** mL
